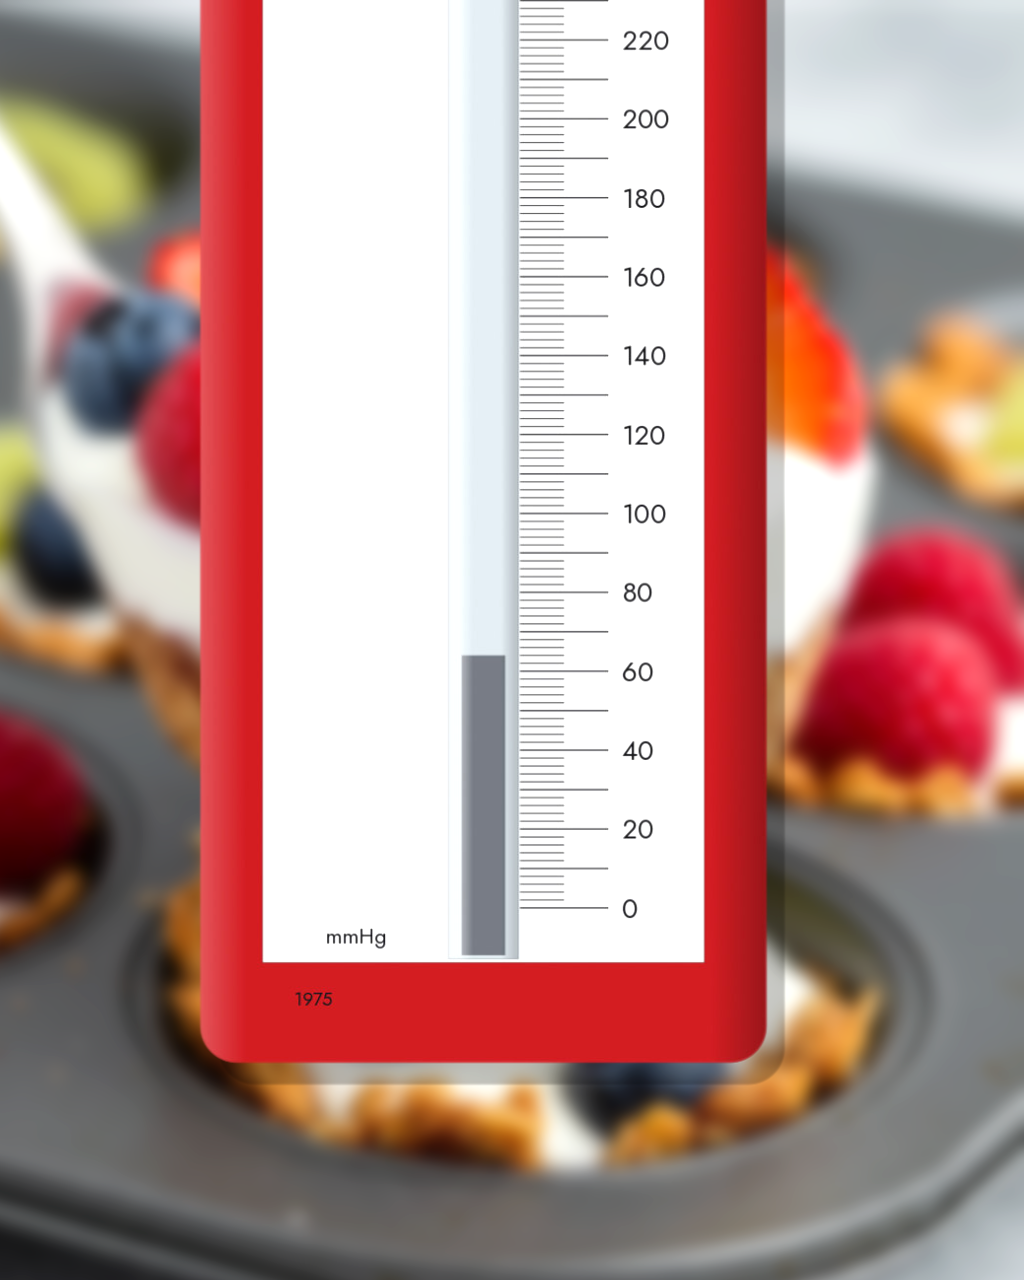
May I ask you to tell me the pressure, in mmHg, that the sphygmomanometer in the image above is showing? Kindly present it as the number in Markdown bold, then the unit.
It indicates **64** mmHg
